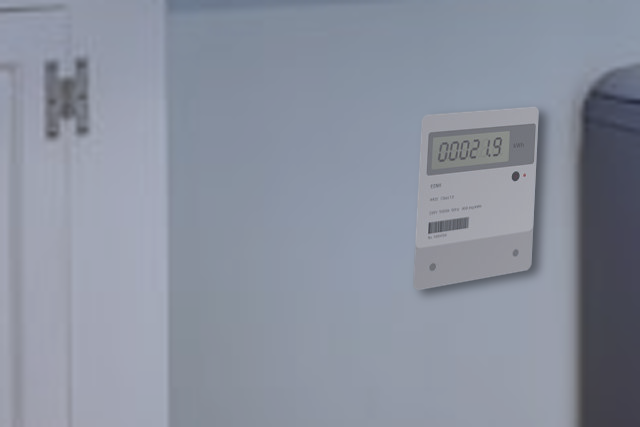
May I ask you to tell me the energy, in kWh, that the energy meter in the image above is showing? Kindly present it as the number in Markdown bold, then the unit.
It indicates **21.9** kWh
